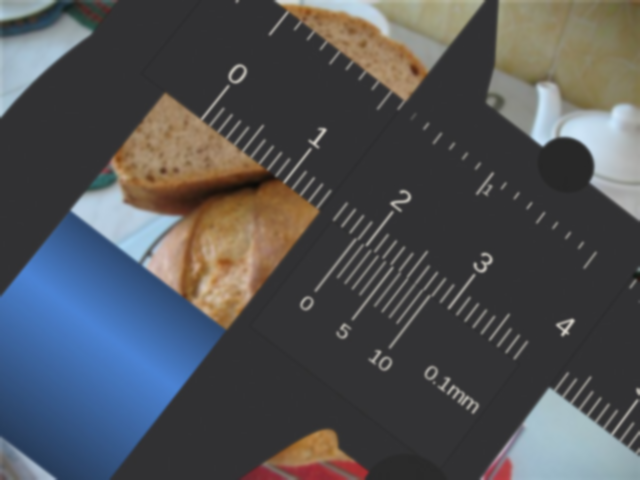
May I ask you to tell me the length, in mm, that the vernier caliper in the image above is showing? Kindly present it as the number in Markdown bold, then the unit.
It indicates **18.8** mm
